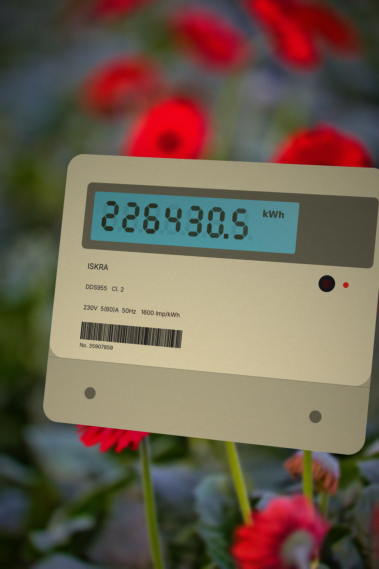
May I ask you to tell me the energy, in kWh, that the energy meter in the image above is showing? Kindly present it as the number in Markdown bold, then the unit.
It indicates **226430.5** kWh
